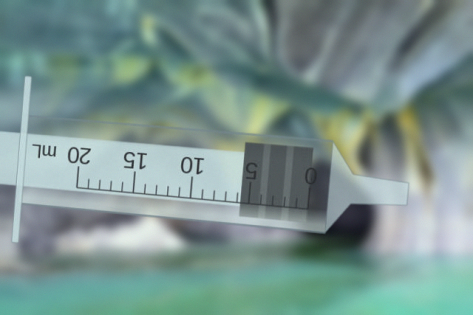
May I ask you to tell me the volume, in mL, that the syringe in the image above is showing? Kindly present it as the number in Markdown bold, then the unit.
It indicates **0** mL
